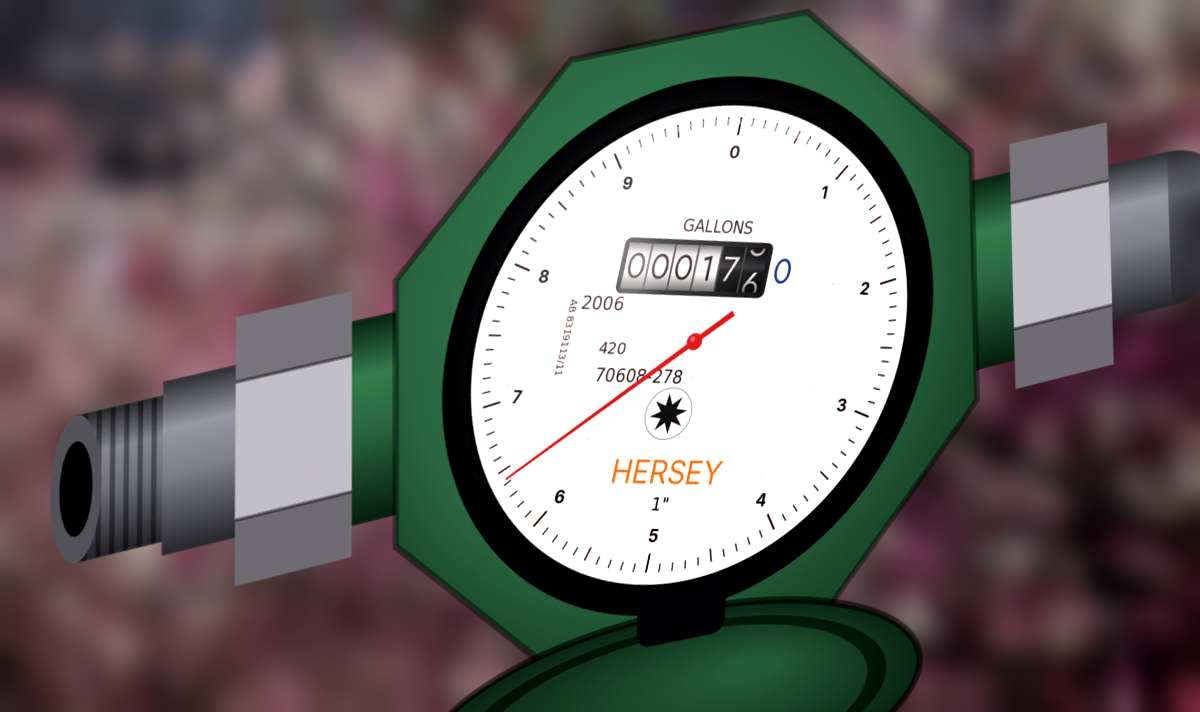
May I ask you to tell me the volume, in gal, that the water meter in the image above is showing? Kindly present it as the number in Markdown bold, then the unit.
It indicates **1756.4** gal
